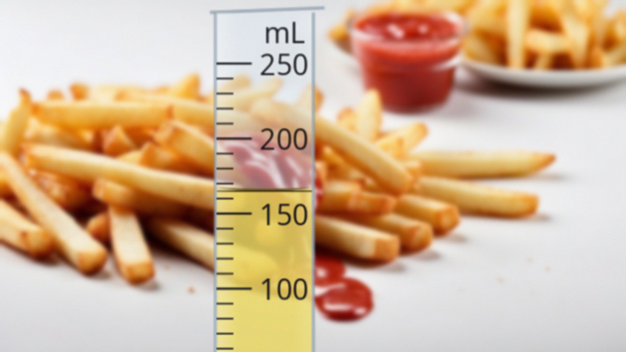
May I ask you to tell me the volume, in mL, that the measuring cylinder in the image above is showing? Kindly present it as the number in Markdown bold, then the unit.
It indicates **165** mL
